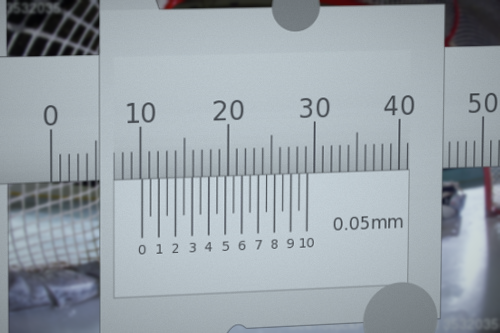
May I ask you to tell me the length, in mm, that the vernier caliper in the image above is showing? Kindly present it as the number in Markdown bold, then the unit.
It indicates **10.2** mm
